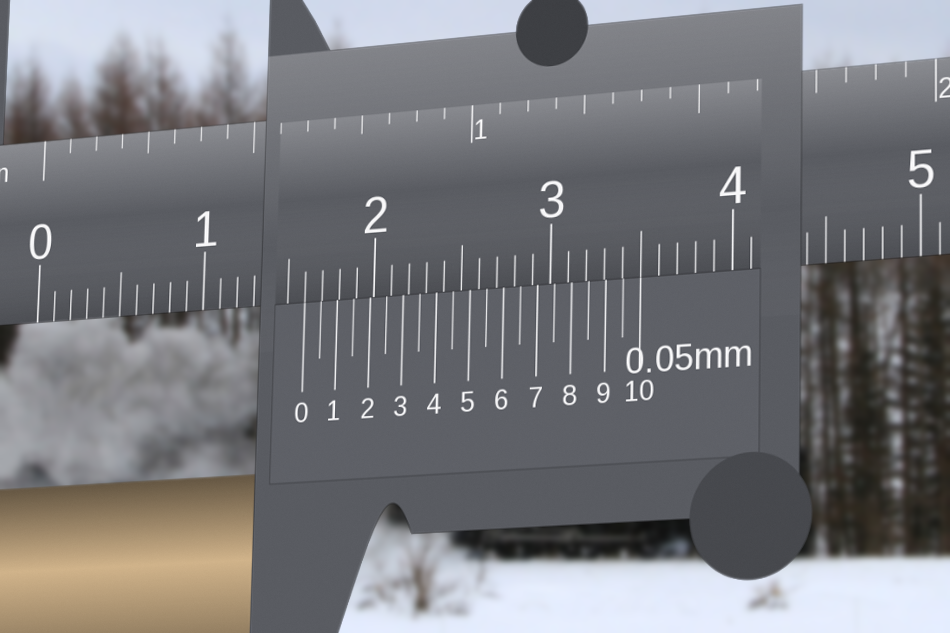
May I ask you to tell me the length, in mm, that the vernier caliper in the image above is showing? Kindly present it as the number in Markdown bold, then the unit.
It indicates **16.0** mm
